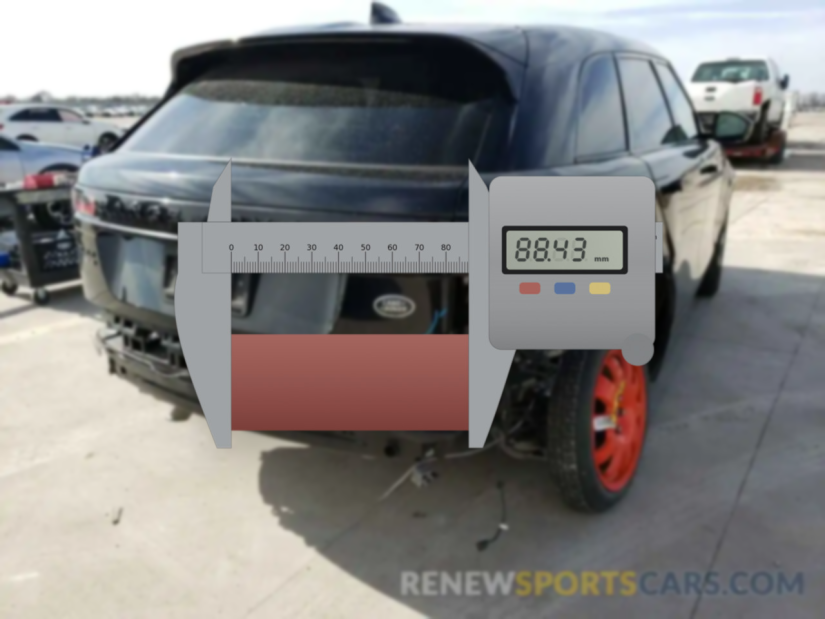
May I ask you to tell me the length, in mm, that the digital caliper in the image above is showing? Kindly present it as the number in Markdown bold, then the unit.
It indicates **88.43** mm
